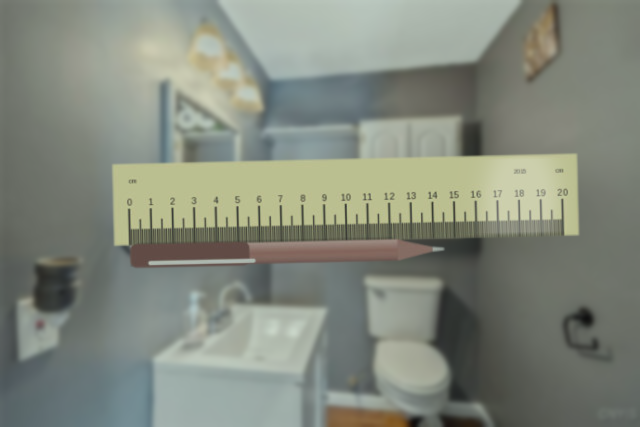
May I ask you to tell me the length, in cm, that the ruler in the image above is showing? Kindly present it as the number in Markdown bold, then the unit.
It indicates **14.5** cm
